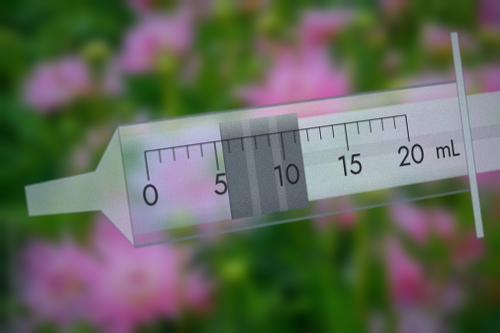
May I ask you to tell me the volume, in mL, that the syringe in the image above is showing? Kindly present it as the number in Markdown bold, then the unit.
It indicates **5.5** mL
